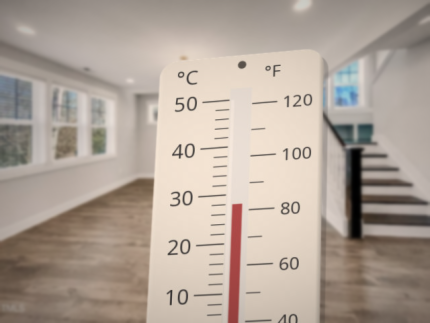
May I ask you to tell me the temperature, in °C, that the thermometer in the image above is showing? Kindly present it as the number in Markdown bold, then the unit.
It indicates **28** °C
